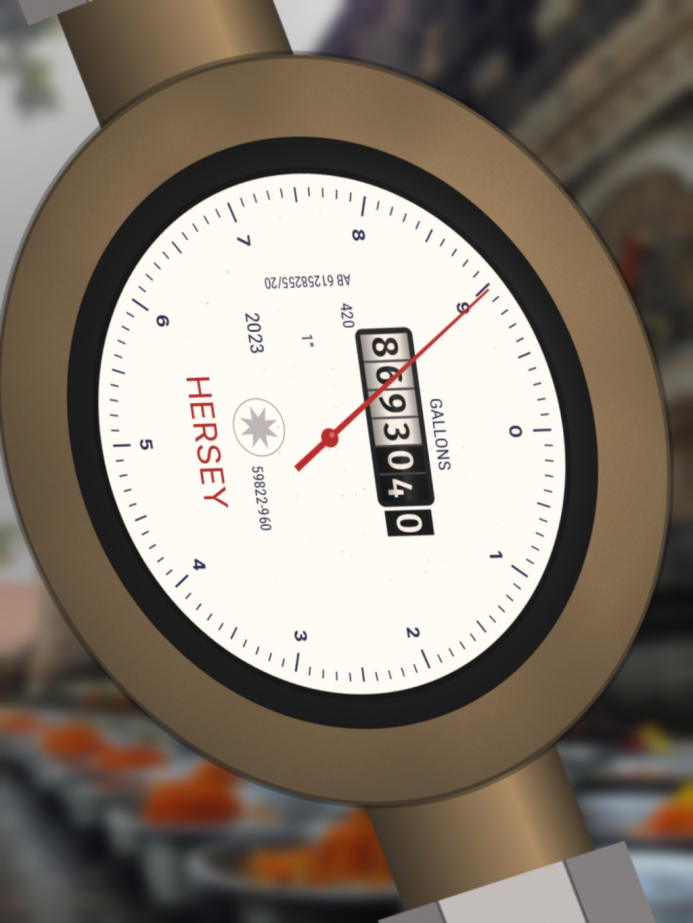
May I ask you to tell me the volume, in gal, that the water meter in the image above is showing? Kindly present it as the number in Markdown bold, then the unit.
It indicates **8693039.0** gal
